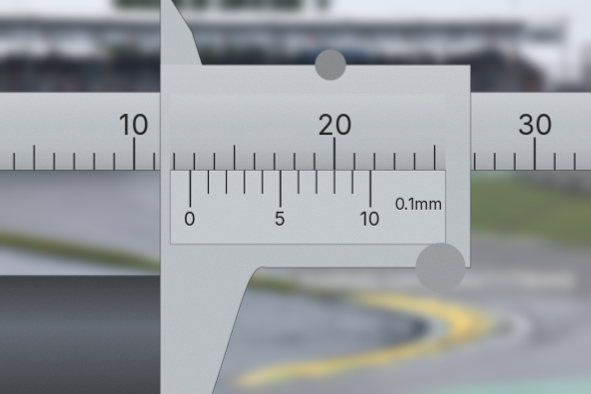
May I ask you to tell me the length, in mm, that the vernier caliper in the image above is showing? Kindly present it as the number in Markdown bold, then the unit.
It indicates **12.8** mm
